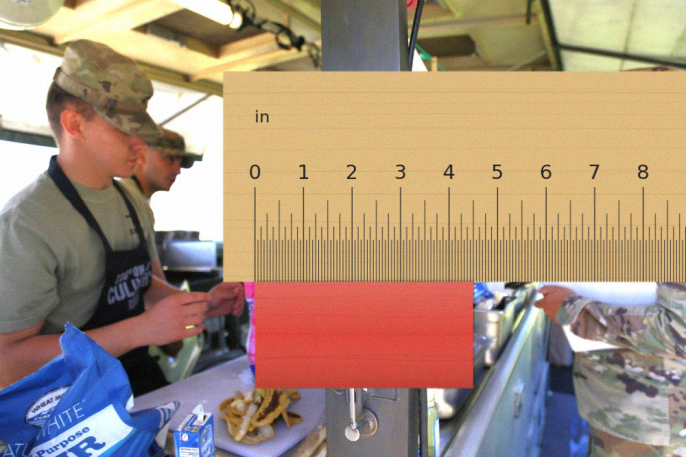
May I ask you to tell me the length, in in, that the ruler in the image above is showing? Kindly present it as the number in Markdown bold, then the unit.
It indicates **4.5** in
